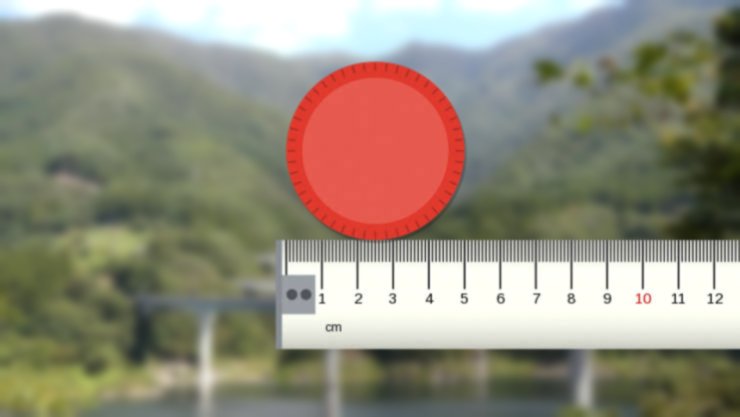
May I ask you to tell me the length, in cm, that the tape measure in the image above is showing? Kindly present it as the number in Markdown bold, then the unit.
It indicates **5** cm
